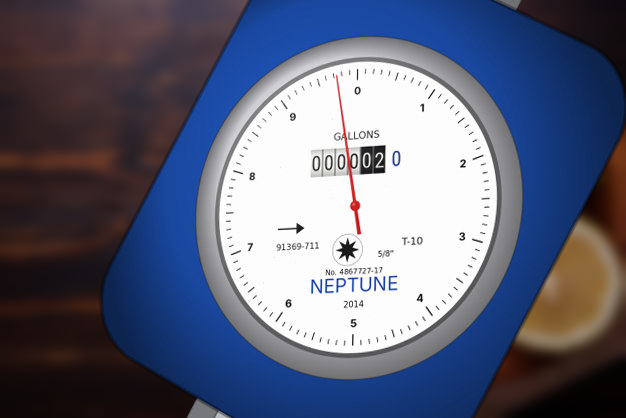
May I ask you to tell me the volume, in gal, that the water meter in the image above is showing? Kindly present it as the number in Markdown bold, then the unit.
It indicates **19.7** gal
